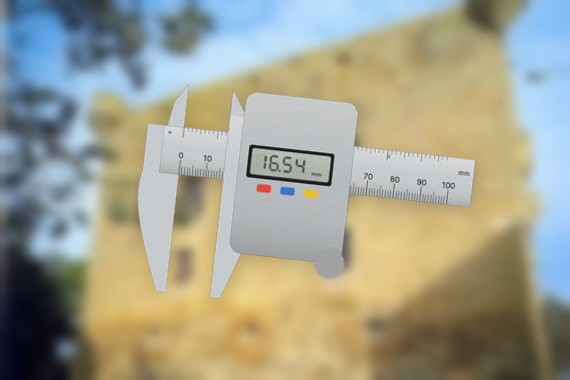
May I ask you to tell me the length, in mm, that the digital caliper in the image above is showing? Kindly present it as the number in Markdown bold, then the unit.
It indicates **16.54** mm
